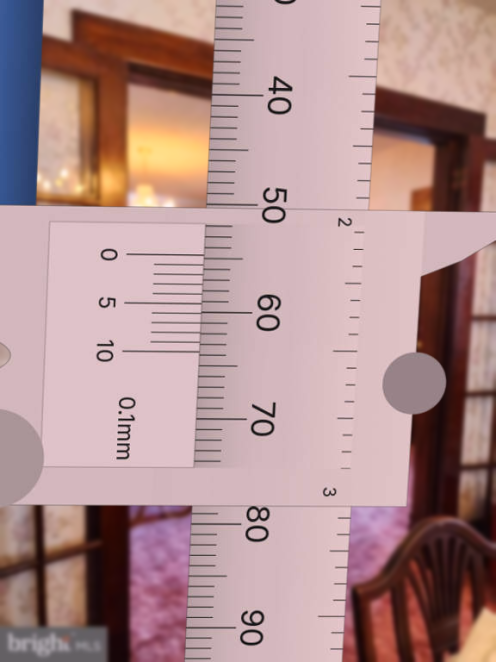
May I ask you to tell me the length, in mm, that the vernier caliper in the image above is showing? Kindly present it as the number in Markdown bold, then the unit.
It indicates **54.7** mm
